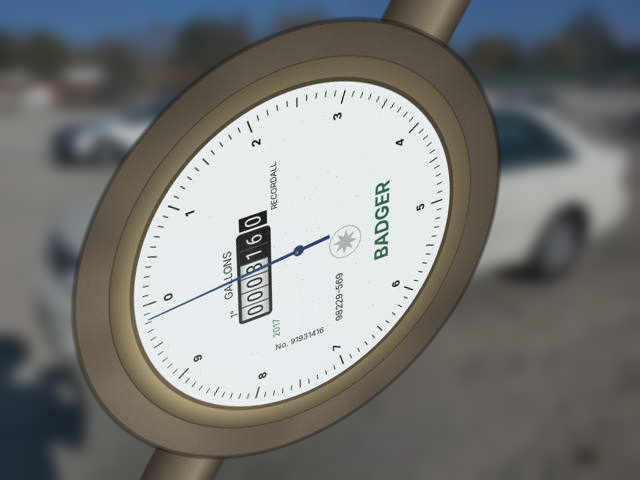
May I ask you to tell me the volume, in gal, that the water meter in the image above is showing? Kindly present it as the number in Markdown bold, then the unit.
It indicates **8159.8** gal
